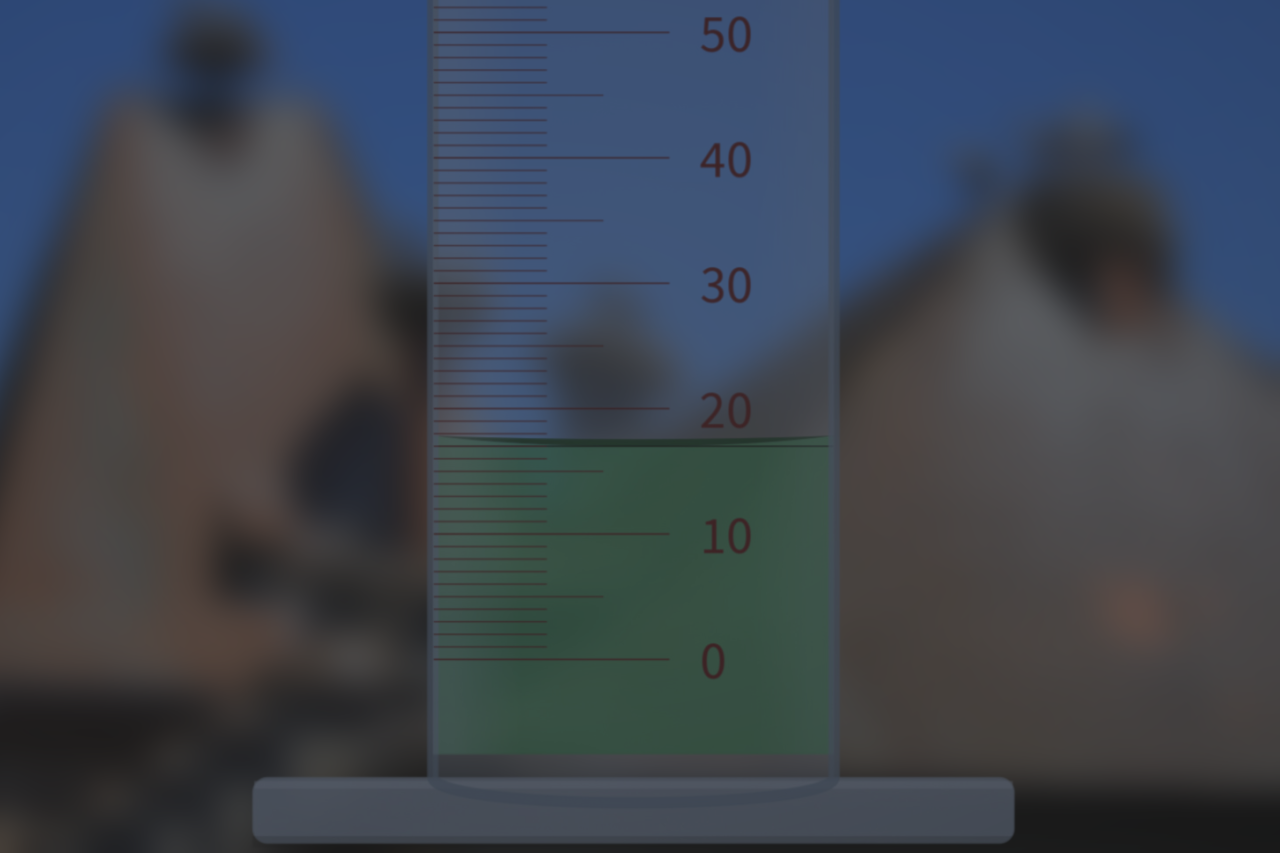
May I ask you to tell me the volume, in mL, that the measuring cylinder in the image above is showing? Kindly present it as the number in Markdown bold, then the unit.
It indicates **17** mL
